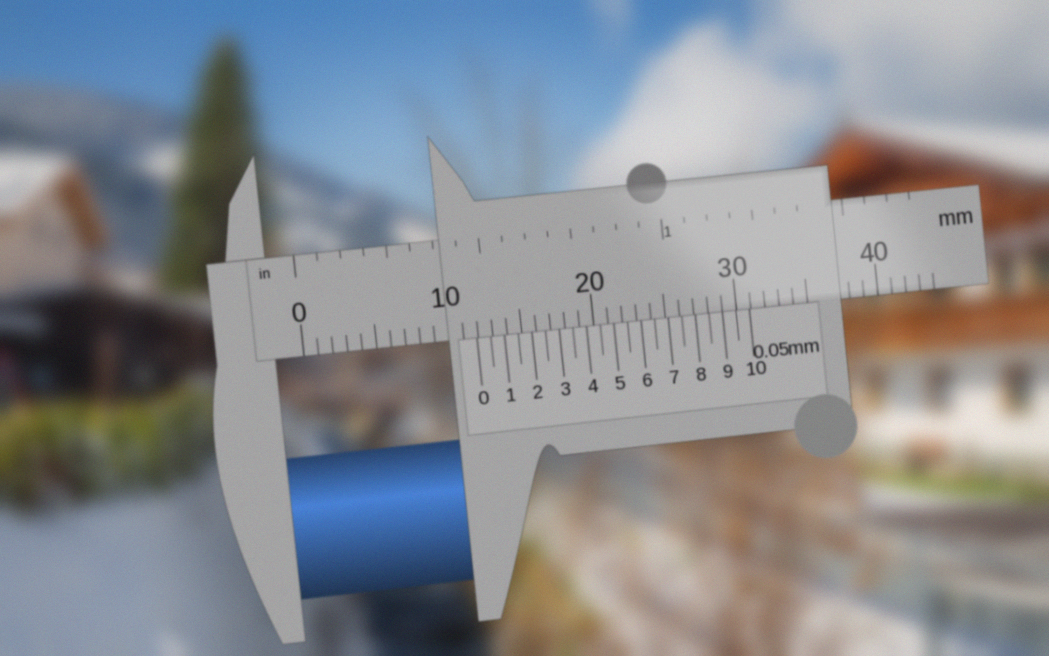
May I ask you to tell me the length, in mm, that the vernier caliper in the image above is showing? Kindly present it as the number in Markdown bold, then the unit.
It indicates **11.9** mm
